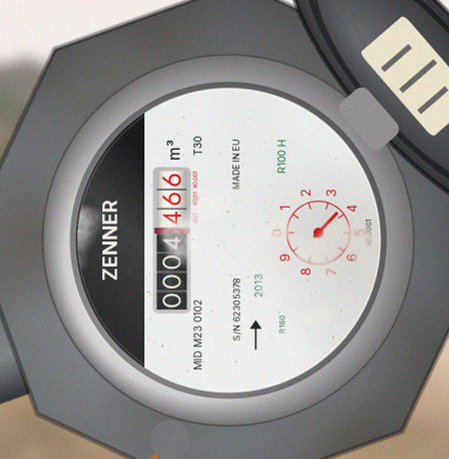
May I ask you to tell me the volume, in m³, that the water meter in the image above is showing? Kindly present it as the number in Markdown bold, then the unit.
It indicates **4.4663** m³
